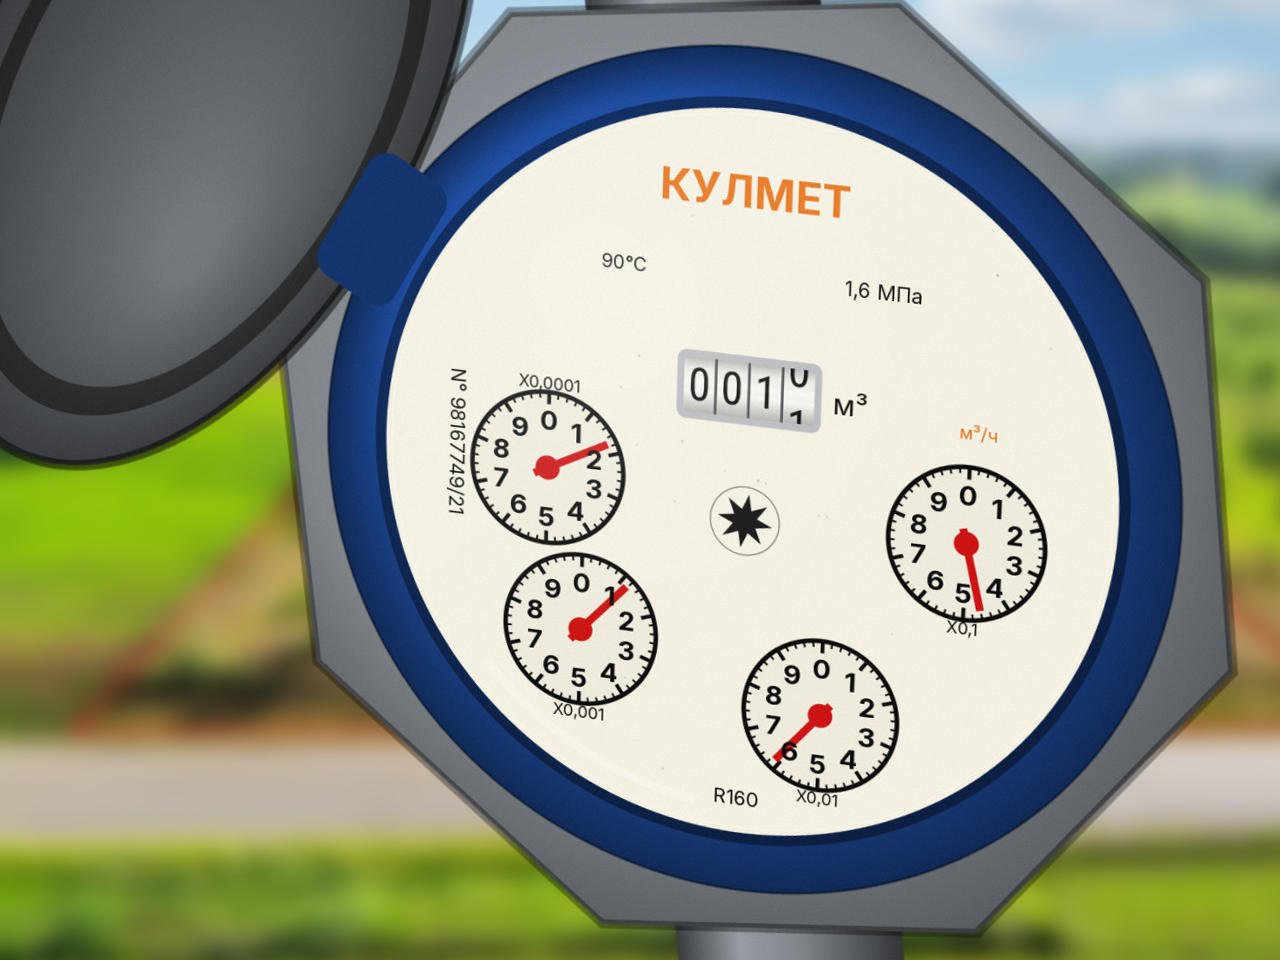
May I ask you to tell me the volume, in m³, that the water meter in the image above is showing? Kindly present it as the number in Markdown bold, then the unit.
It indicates **10.4611** m³
